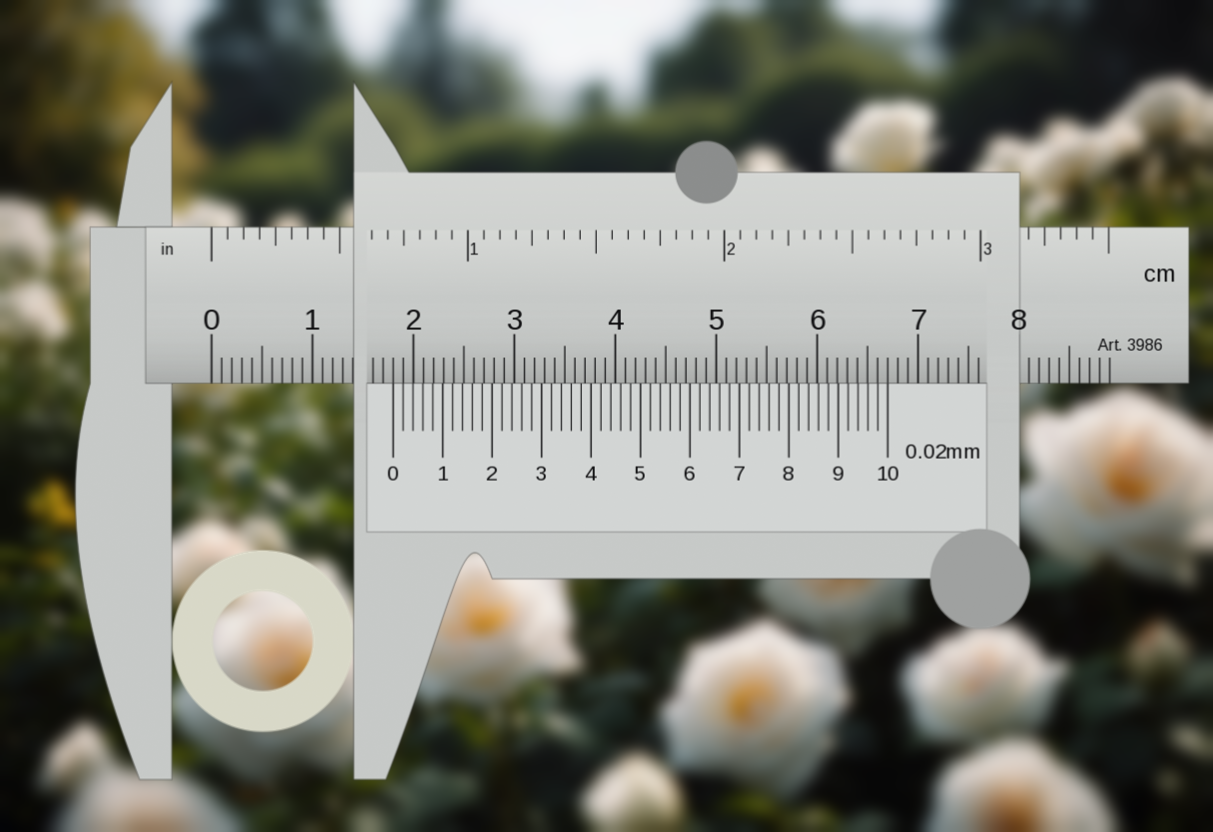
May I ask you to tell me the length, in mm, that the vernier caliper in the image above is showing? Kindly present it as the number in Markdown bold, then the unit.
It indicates **18.0** mm
